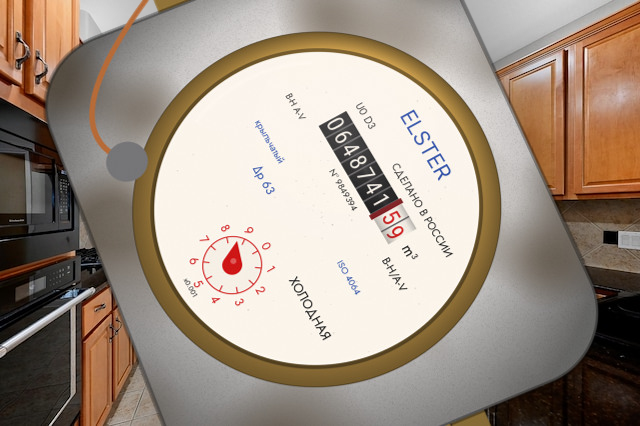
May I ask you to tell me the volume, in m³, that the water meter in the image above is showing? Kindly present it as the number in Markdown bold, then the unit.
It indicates **648741.588** m³
